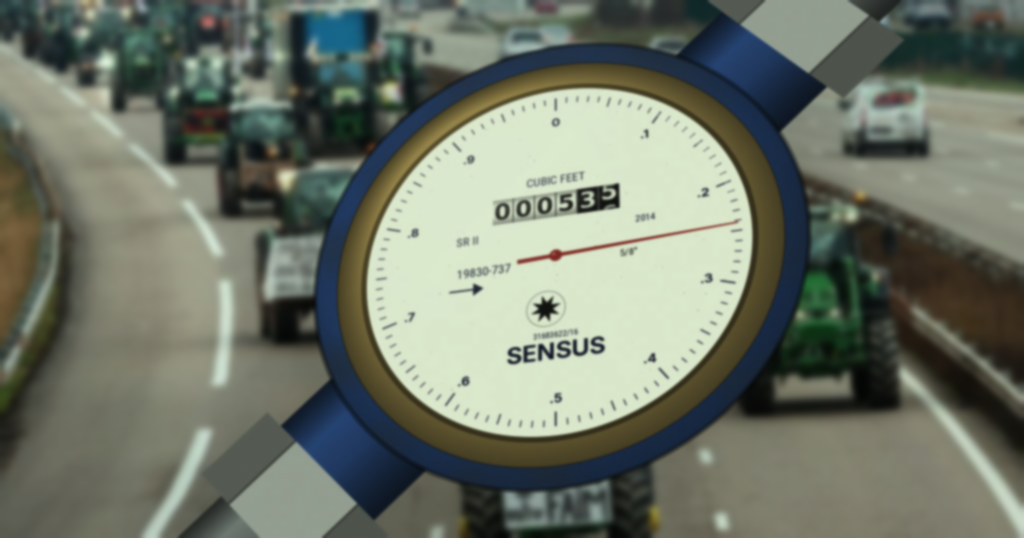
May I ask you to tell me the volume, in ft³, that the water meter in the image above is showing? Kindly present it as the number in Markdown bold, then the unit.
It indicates **535.24** ft³
